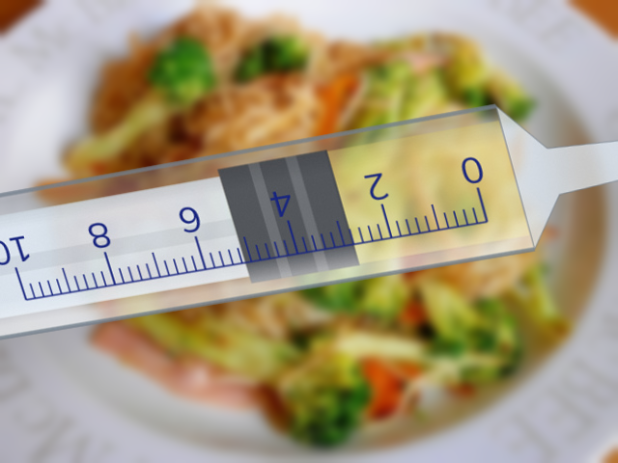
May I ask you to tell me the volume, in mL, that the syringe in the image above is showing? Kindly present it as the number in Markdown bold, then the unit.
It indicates **2.8** mL
